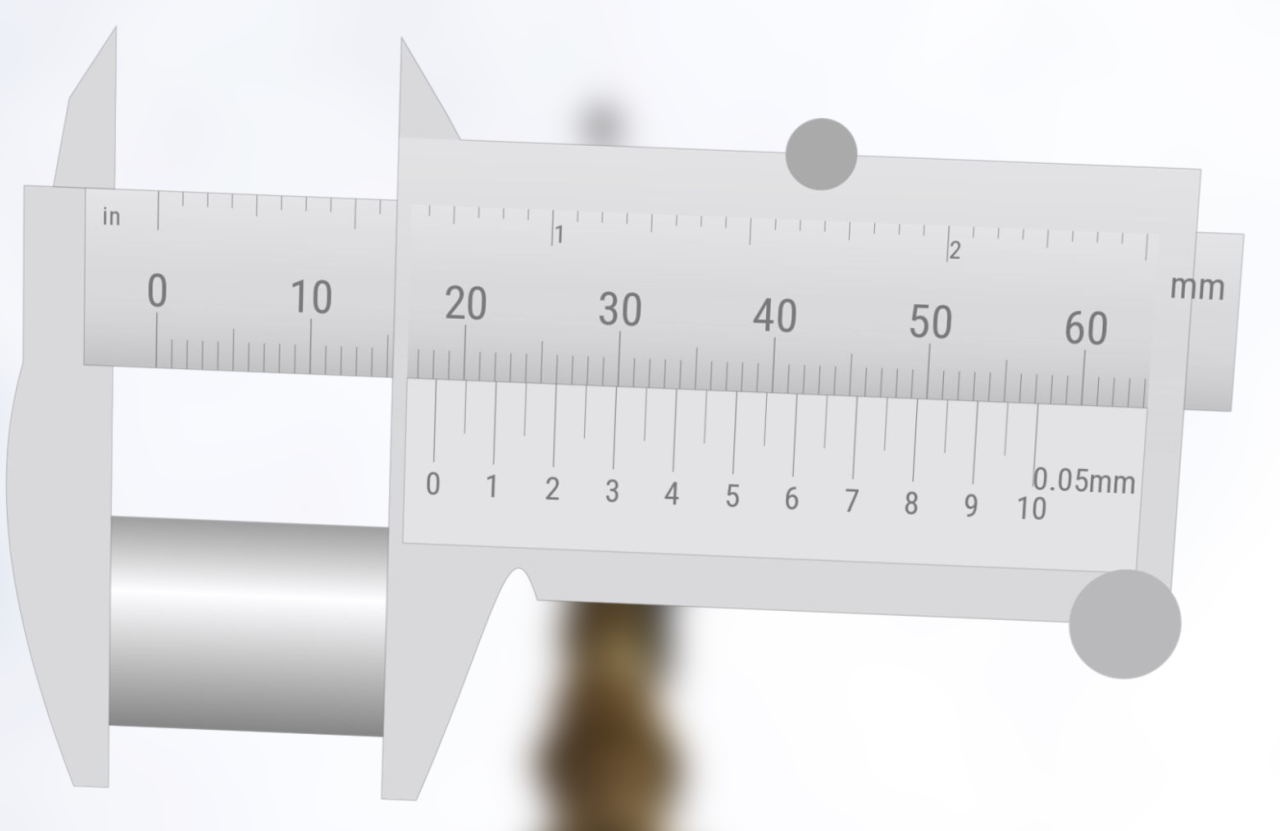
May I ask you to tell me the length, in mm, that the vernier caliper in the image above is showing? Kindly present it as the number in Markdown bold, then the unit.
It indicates **18.2** mm
